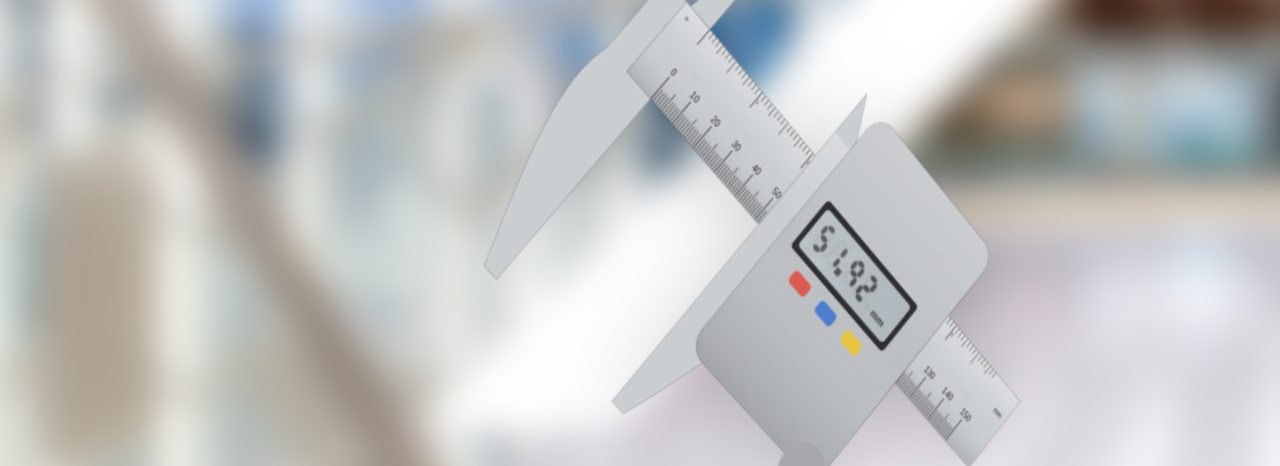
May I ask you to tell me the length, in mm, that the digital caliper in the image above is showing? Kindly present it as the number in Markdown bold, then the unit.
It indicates **51.92** mm
